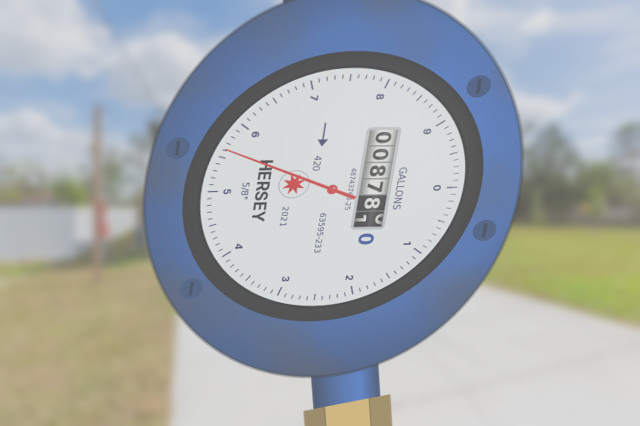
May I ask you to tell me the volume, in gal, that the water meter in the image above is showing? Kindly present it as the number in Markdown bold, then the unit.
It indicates **87805.6** gal
